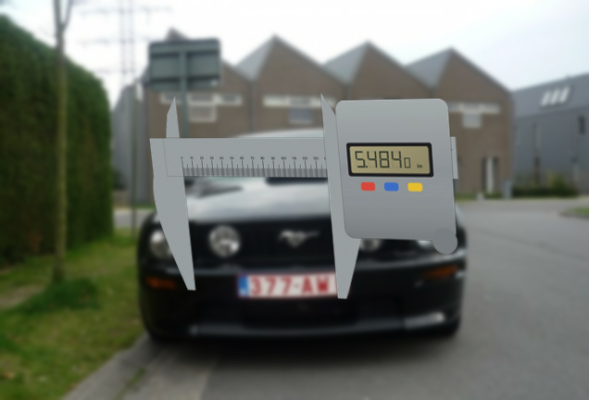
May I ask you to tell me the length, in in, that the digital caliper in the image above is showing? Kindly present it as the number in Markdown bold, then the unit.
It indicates **5.4840** in
